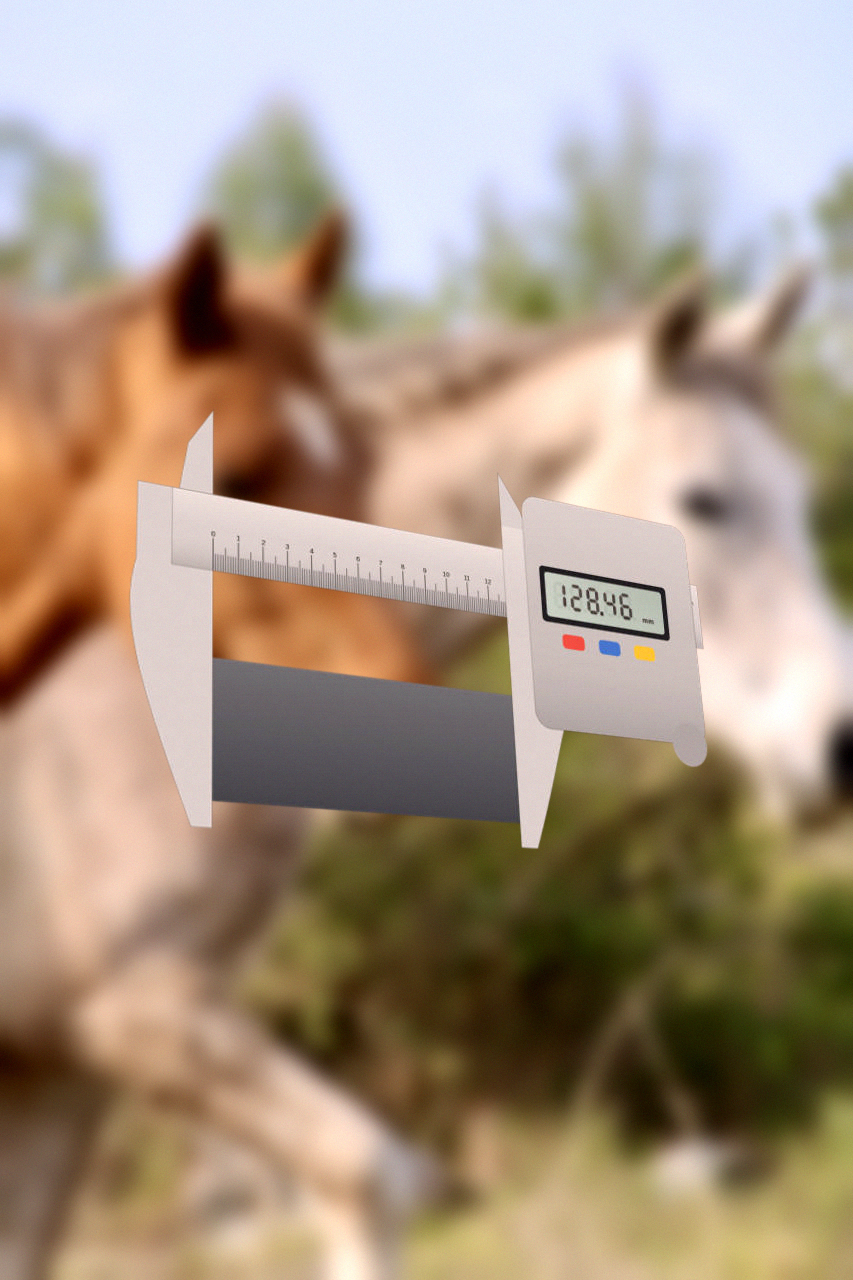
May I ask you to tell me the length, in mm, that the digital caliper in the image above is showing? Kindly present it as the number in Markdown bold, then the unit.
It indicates **128.46** mm
